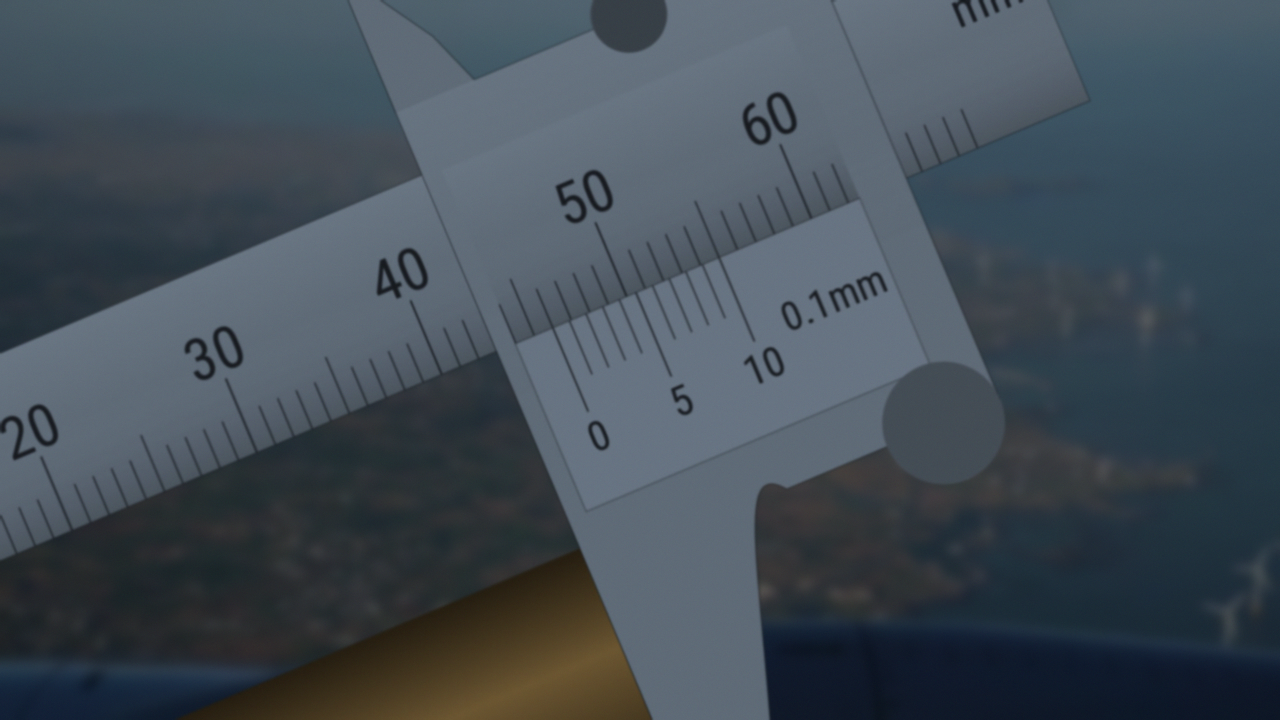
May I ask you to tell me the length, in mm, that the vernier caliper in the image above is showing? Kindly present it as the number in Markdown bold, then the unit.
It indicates **46.0** mm
